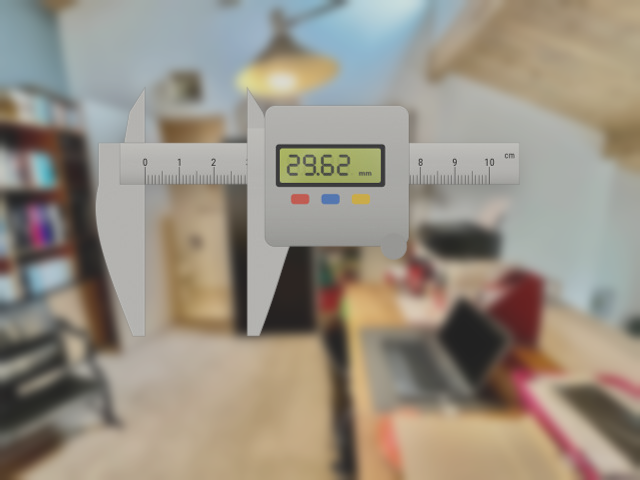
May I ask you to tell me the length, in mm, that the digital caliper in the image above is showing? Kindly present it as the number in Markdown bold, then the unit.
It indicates **29.62** mm
